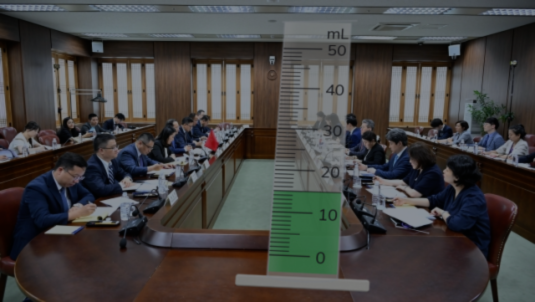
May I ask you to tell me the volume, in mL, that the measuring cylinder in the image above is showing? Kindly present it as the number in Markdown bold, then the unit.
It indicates **15** mL
